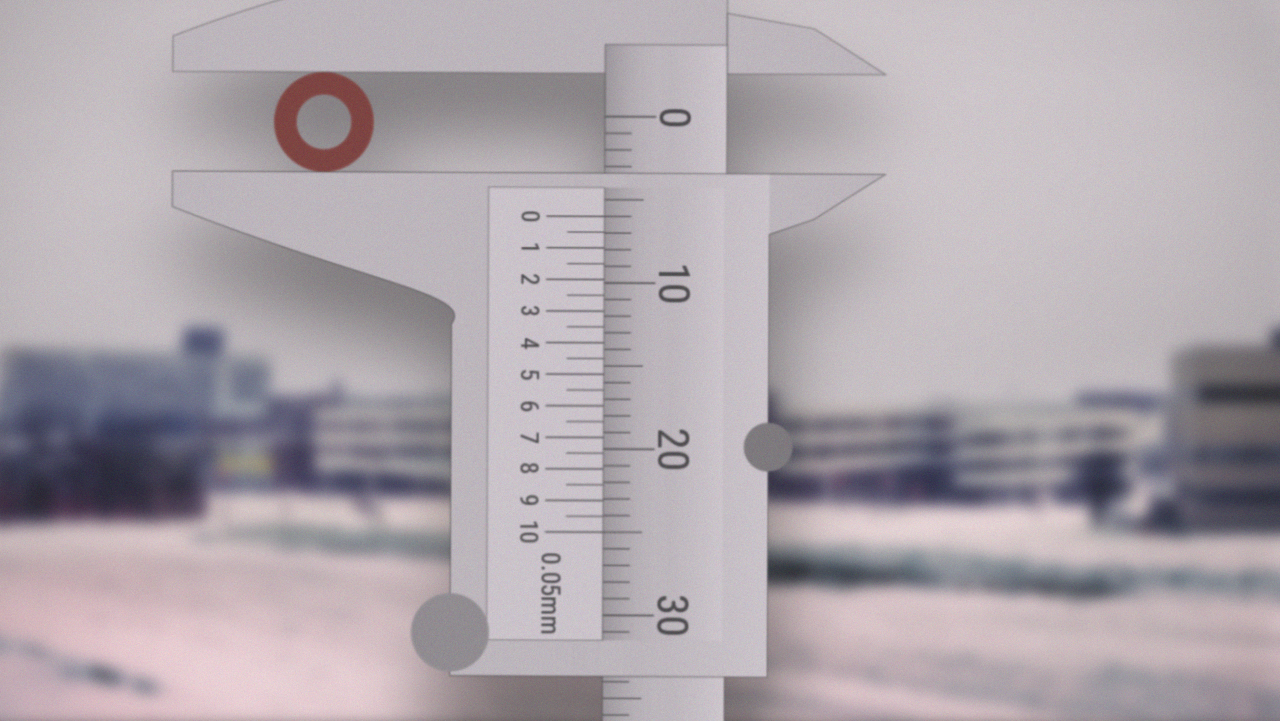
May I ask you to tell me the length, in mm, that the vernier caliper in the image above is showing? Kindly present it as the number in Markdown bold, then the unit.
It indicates **6.0** mm
